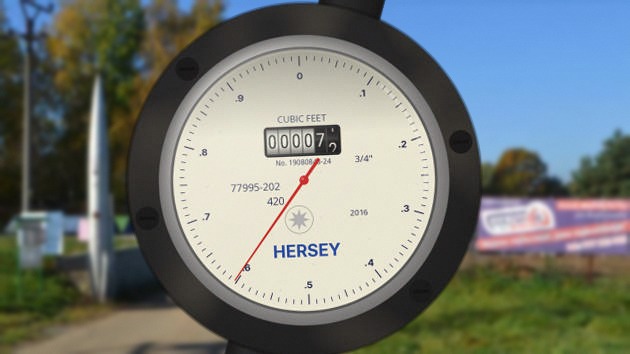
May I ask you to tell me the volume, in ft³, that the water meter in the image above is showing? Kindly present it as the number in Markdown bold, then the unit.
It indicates **71.60** ft³
